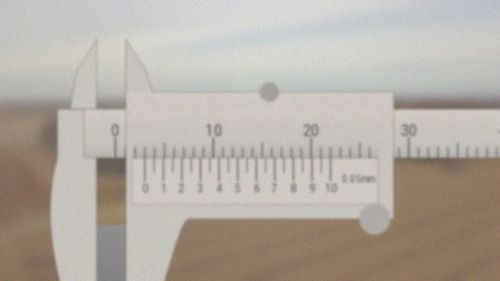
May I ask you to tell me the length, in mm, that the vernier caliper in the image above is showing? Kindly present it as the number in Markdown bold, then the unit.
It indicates **3.0** mm
